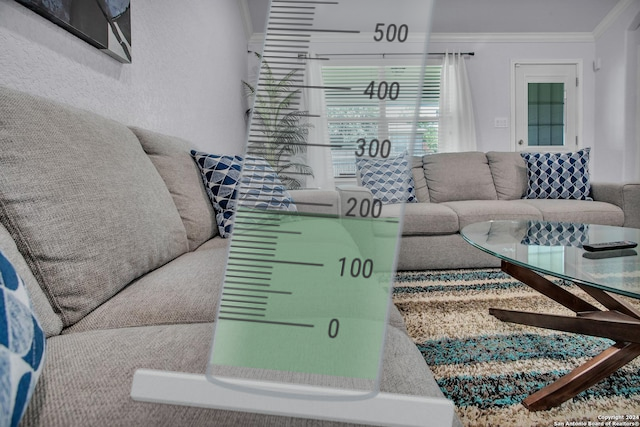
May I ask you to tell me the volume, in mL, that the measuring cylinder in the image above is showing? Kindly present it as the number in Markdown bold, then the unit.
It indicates **180** mL
